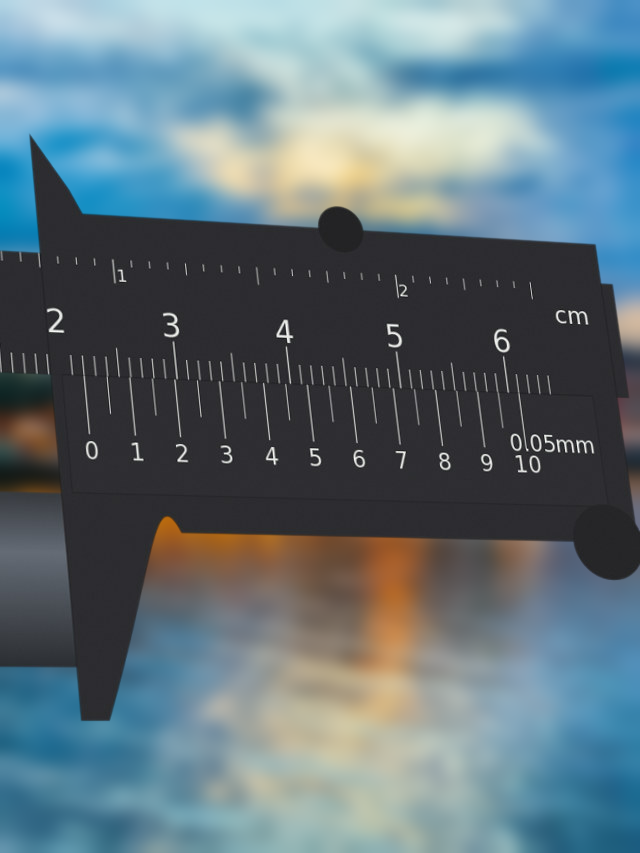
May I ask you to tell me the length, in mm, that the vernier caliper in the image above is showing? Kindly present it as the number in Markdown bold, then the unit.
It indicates **22.0** mm
